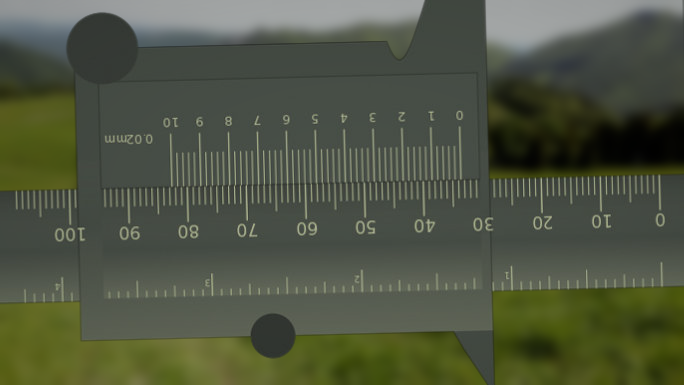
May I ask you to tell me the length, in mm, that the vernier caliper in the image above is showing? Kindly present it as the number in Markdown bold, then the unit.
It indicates **33.6** mm
